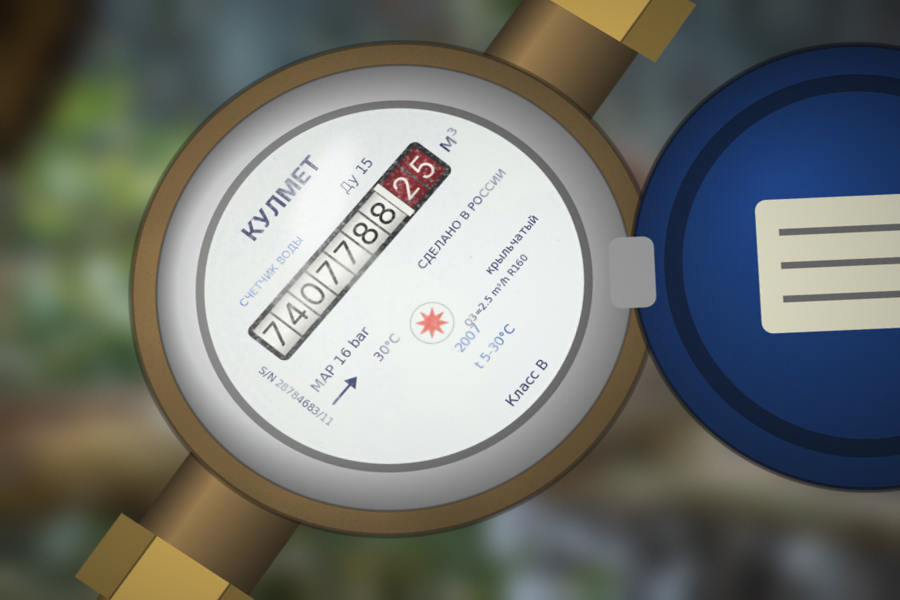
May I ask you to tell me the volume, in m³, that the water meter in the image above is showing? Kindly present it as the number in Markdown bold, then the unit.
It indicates **7407788.25** m³
